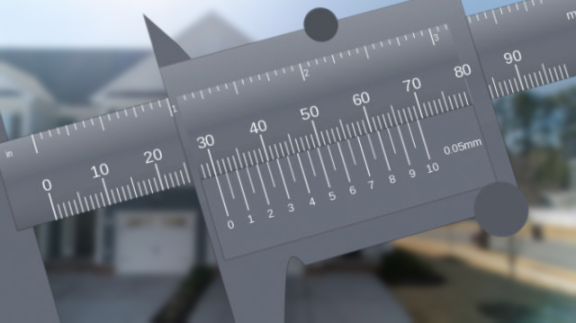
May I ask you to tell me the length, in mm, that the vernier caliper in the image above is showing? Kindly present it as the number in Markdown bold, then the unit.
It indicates **30.0** mm
